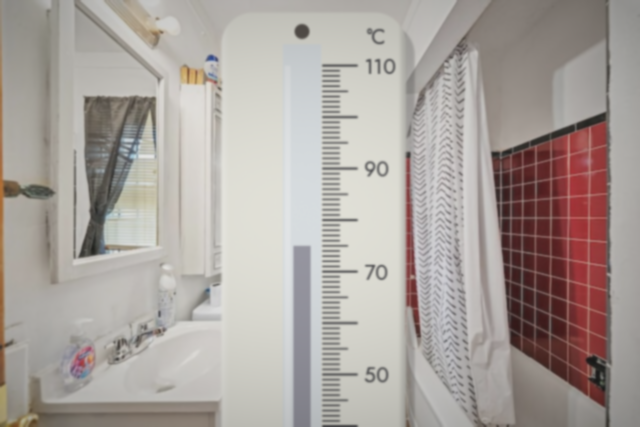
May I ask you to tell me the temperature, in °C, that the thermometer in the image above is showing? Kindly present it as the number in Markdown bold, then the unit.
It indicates **75** °C
